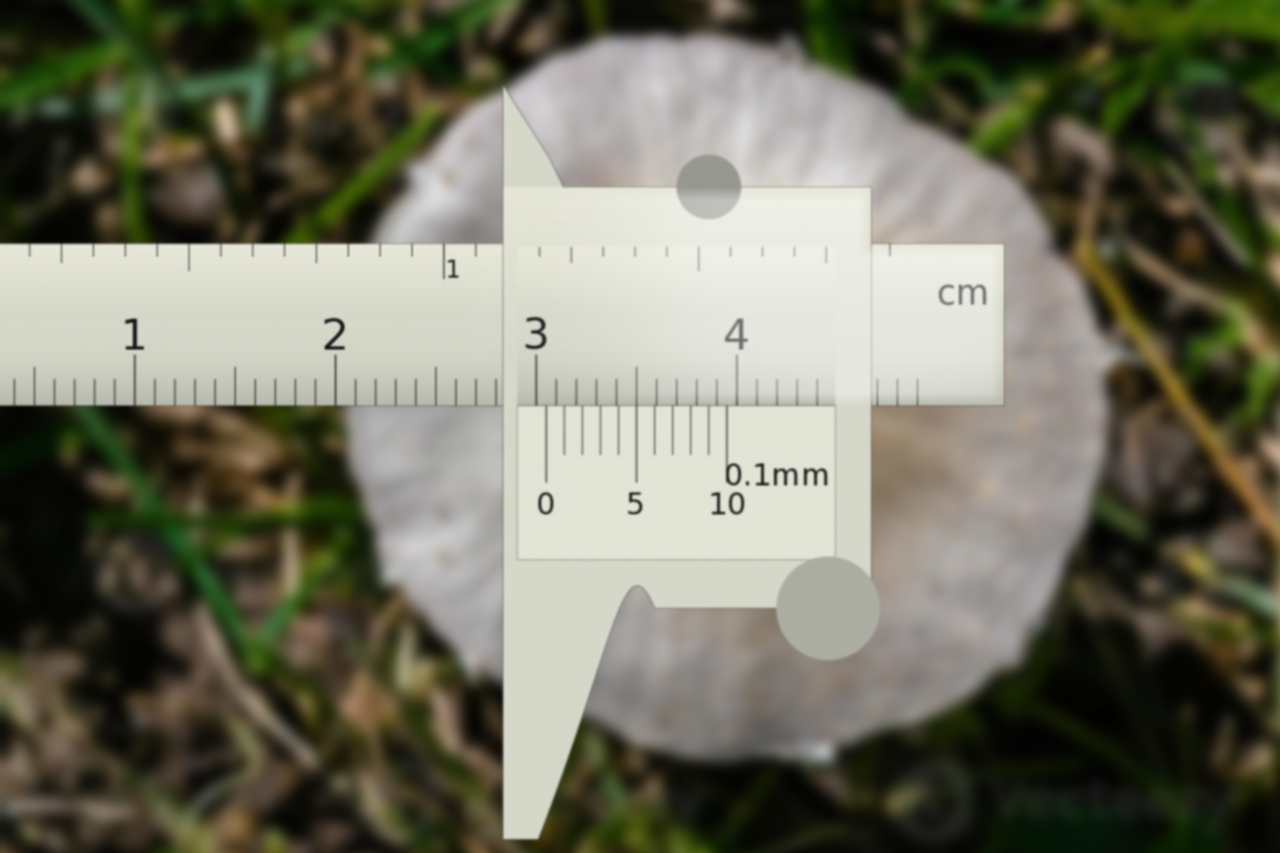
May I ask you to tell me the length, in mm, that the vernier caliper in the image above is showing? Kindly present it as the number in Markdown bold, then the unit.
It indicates **30.5** mm
